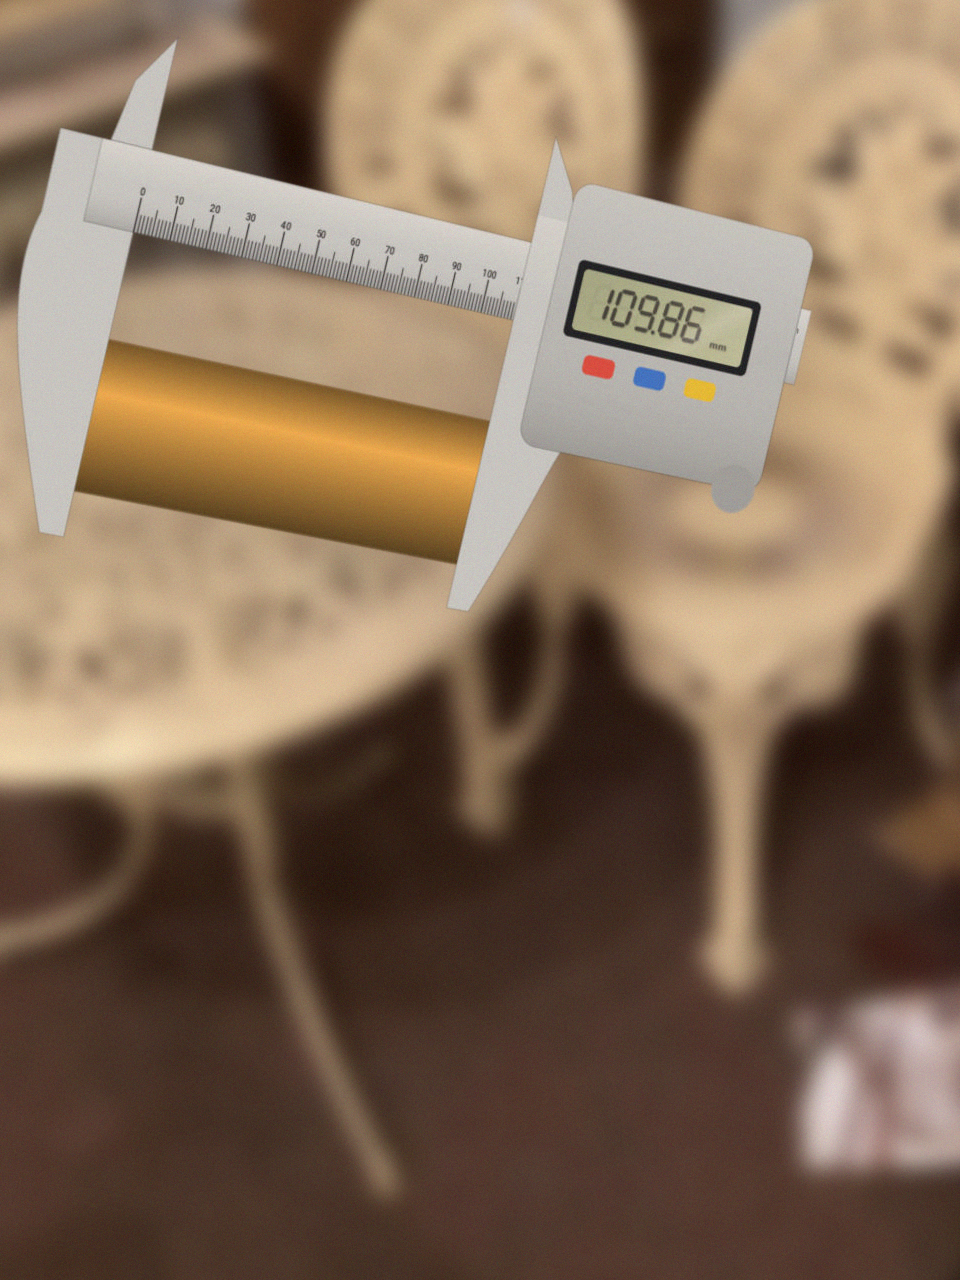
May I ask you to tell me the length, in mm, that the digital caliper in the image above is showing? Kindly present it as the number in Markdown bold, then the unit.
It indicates **109.86** mm
